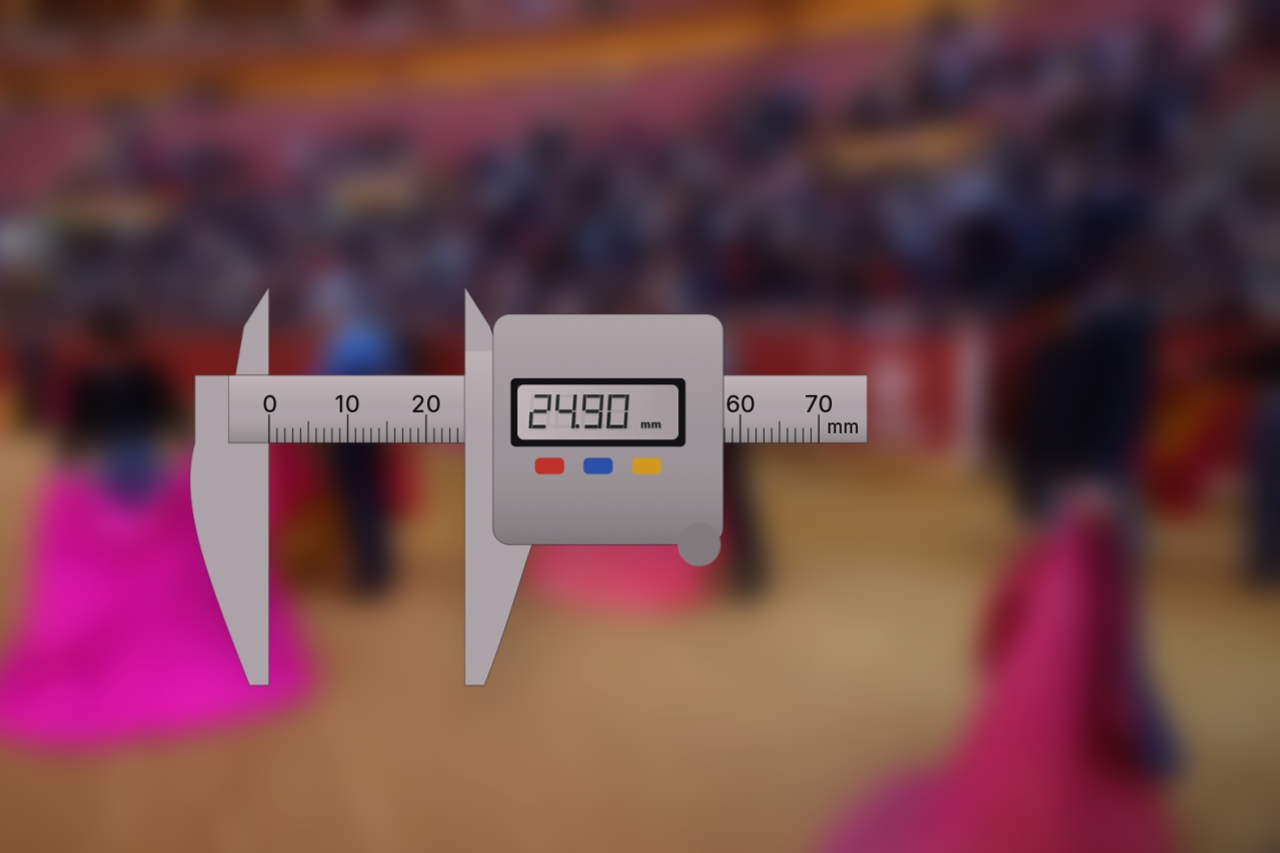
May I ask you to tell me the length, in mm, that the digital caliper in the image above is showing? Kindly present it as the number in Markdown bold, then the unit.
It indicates **24.90** mm
